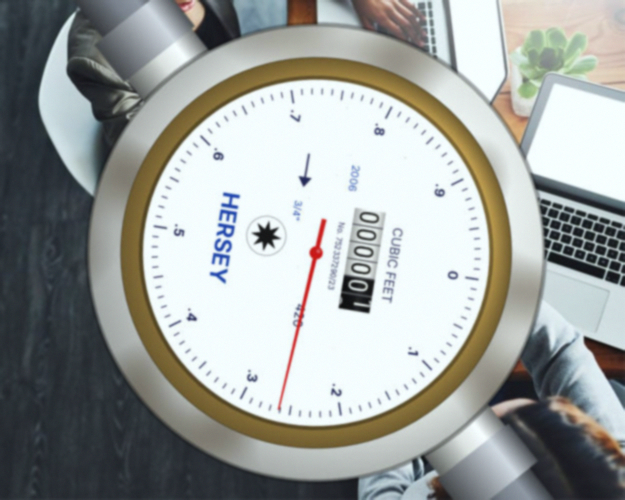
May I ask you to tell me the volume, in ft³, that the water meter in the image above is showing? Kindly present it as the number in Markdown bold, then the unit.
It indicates **1.26** ft³
